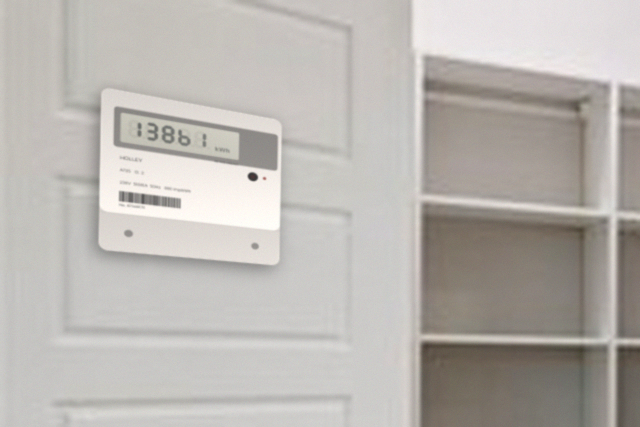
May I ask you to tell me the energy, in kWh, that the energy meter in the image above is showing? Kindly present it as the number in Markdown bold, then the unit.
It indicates **13861** kWh
